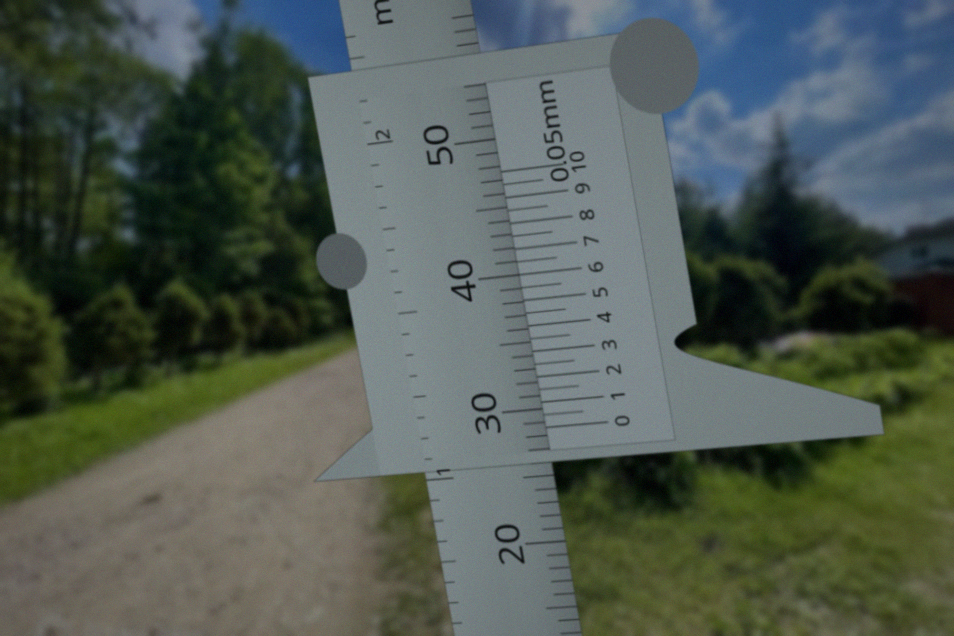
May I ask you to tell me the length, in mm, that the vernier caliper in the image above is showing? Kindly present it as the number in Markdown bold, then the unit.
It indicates **28.6** mm
